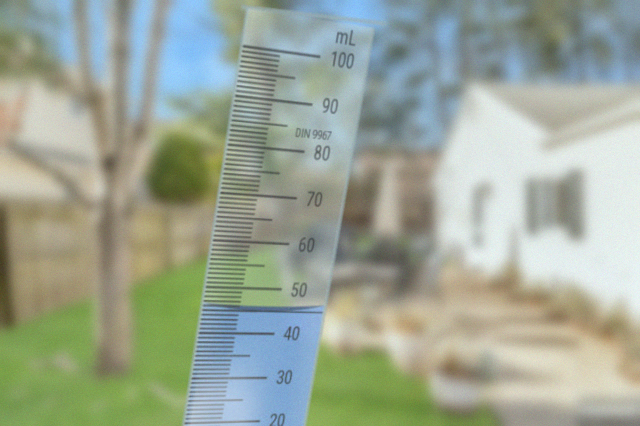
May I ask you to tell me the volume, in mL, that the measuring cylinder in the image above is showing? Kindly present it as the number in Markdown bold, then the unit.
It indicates **45** mL
